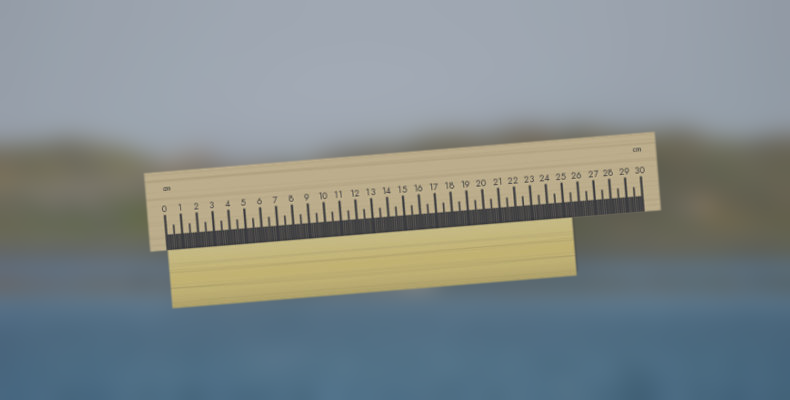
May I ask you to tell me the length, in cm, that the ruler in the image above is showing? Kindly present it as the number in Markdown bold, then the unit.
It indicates **25.5** cm
